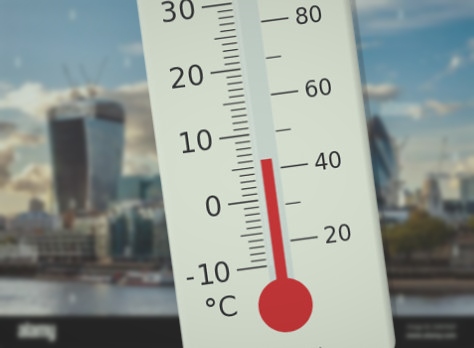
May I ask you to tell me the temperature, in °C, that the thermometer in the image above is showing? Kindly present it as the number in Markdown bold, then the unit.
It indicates **6** °C
